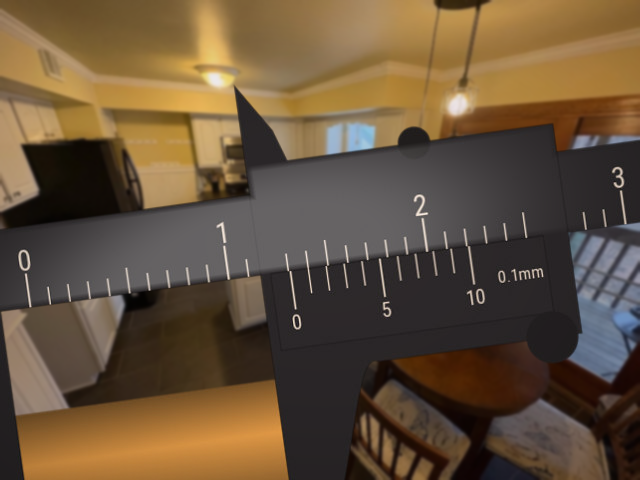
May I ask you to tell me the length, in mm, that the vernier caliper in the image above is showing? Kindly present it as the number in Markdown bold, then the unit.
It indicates **13.1** mm
